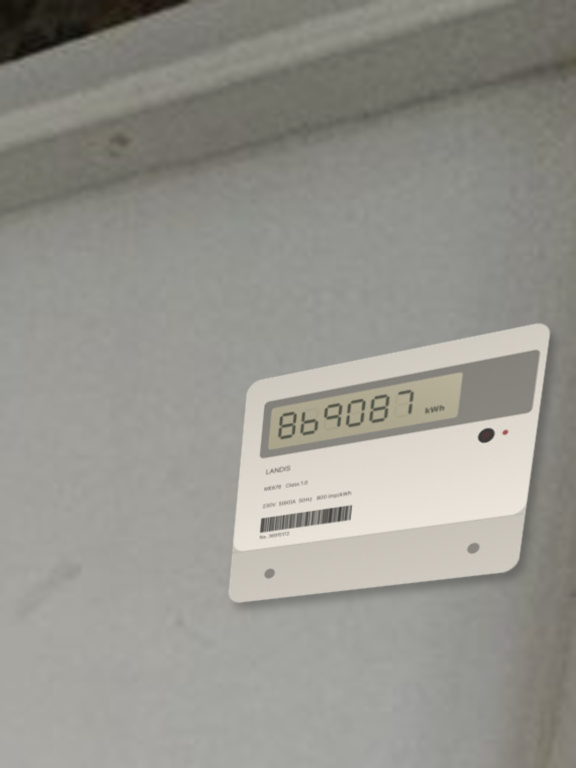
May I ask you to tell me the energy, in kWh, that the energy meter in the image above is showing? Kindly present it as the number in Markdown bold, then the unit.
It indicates **869087** kWh
